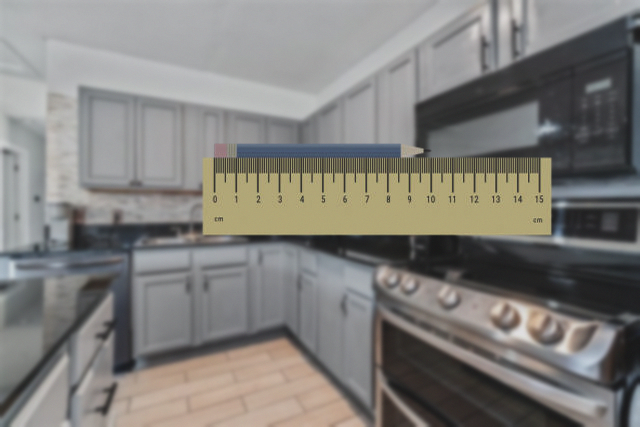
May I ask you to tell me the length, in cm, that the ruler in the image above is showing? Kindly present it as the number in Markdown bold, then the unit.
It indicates **10** cm
